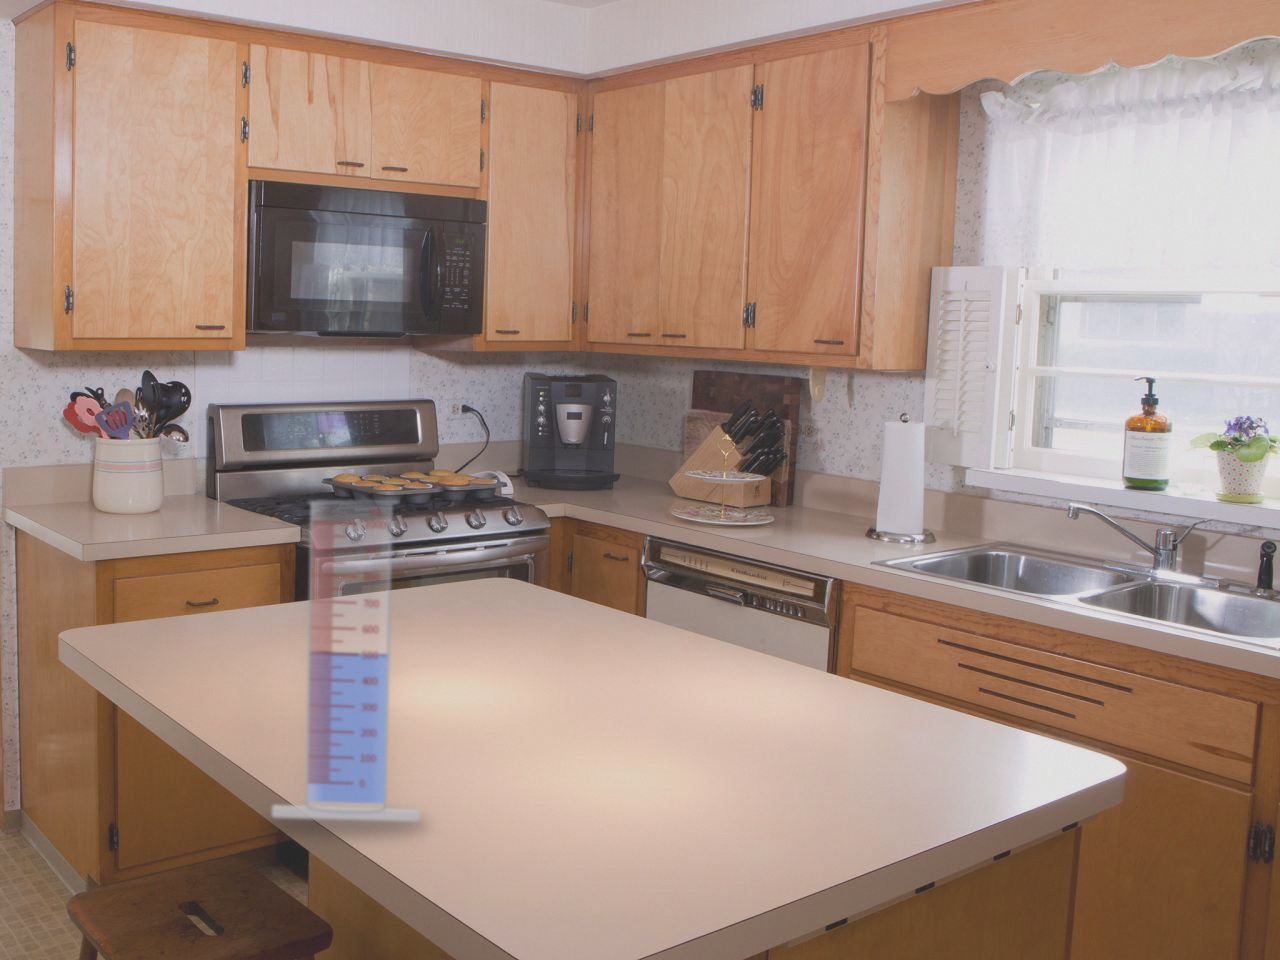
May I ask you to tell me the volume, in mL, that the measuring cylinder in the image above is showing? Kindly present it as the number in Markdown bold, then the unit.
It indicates **500** mL
